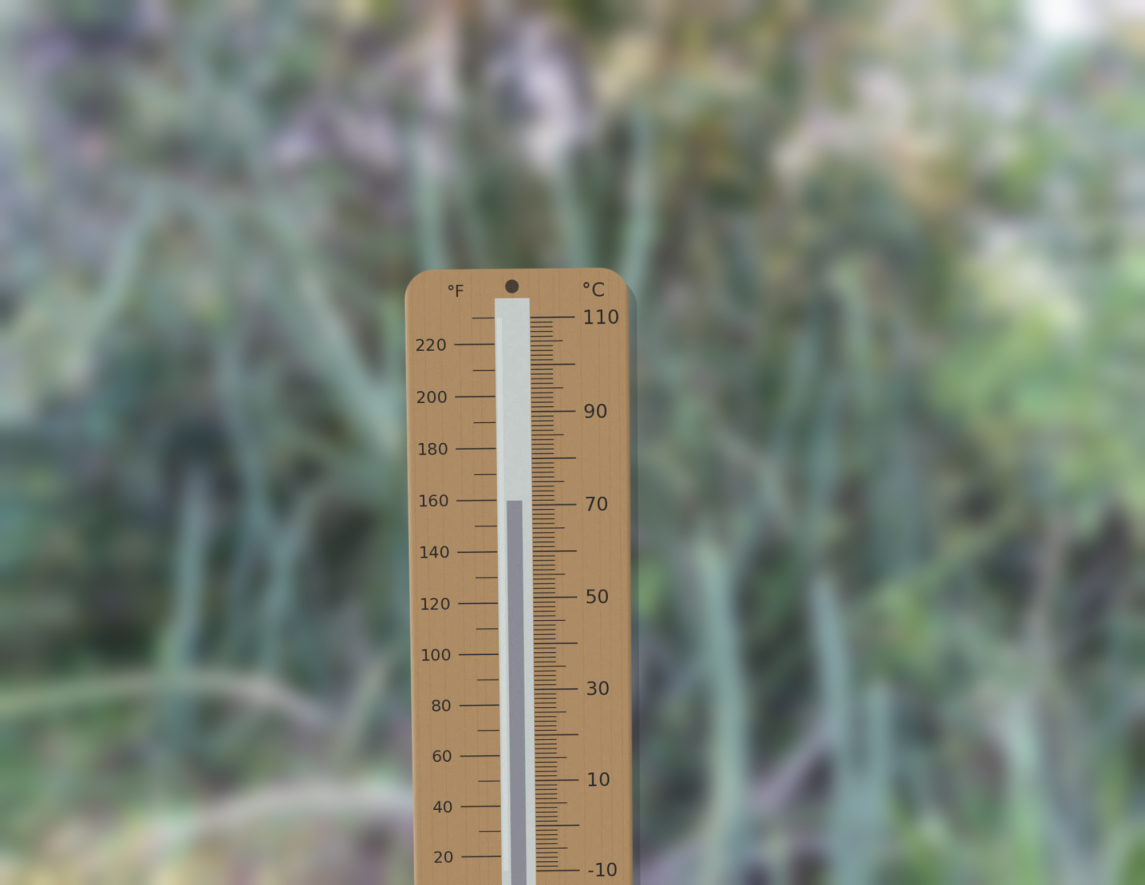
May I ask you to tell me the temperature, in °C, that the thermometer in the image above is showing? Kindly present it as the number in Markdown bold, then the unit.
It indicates **71** °C
